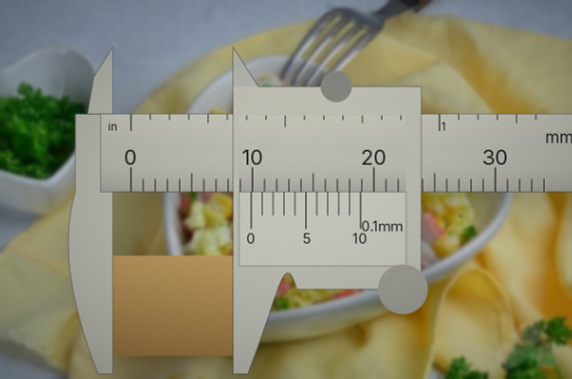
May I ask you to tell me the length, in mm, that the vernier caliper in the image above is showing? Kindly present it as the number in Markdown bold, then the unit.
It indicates **9.9** mm
